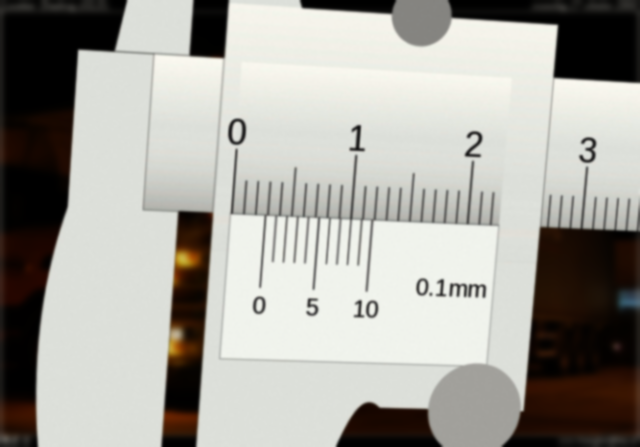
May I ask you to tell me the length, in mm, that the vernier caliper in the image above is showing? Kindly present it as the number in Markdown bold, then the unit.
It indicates **2.8** mm
